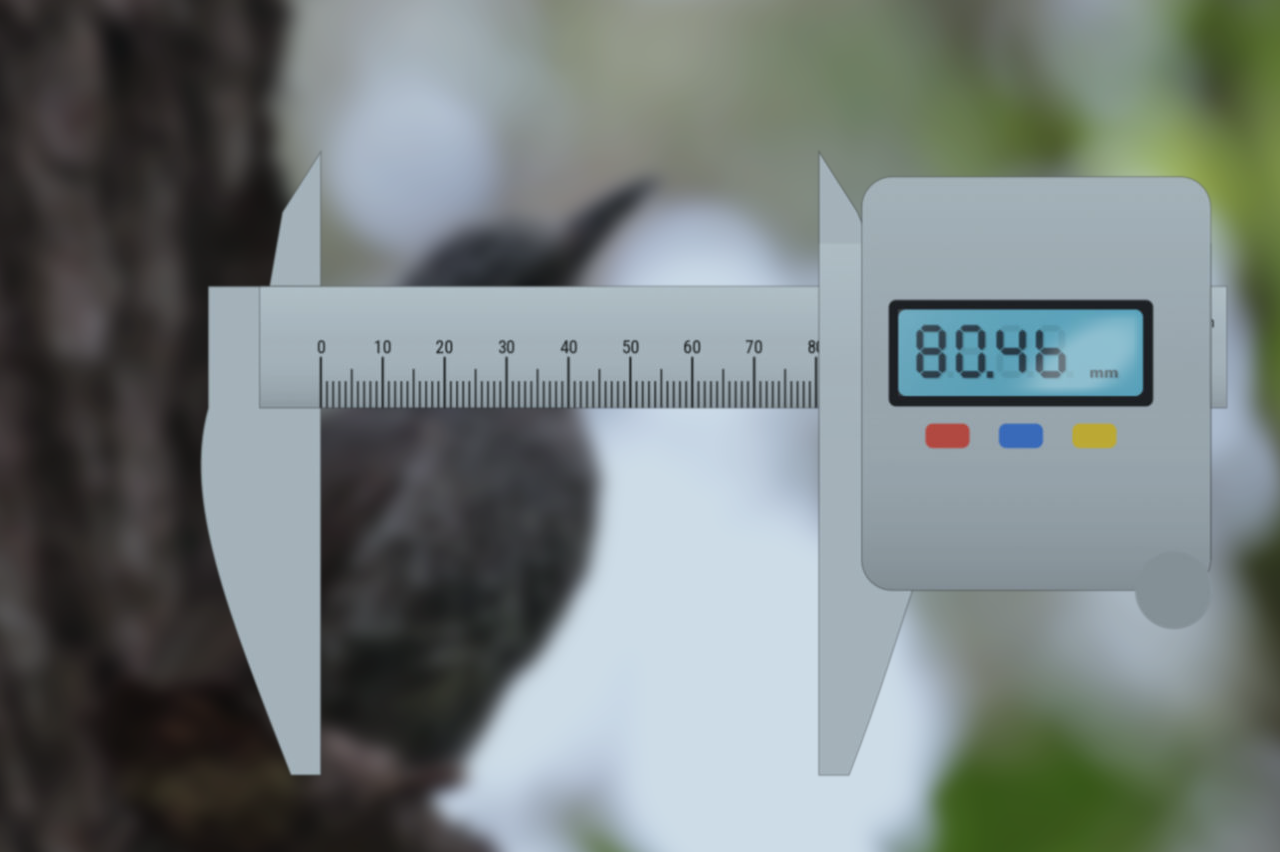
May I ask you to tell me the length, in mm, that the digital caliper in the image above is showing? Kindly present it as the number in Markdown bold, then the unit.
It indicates **80.46** mm
